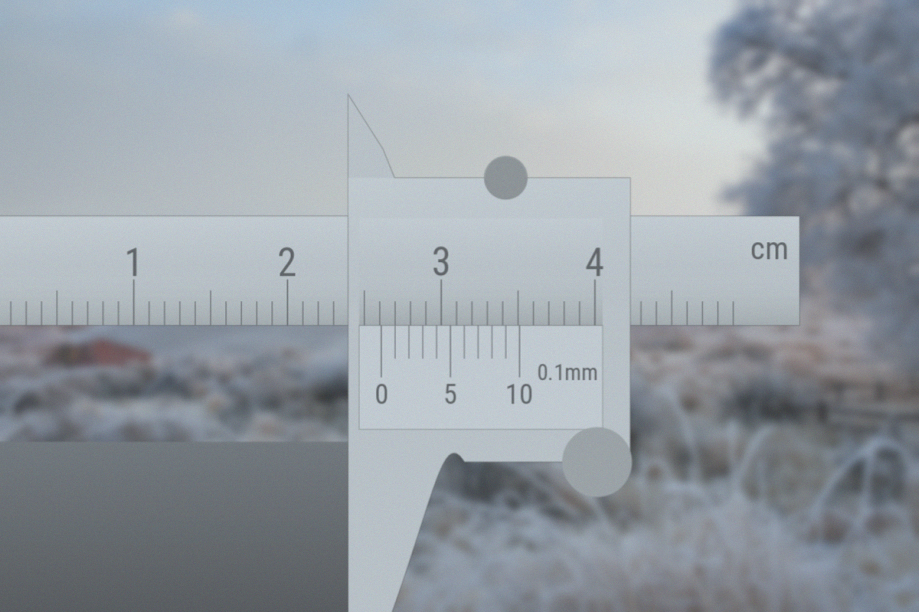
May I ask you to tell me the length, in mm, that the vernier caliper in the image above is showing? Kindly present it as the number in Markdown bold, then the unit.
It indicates **26.1** mm
